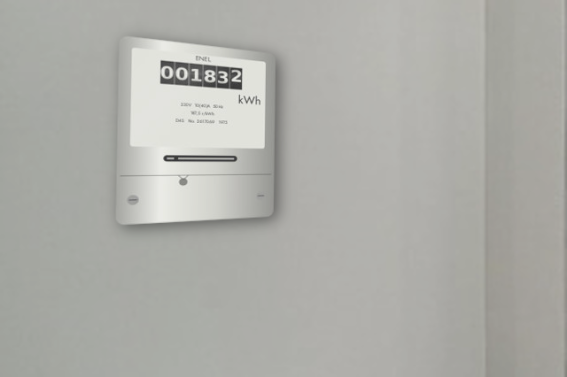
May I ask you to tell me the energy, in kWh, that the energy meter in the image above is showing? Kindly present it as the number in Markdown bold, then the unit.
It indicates **1832** kWh
